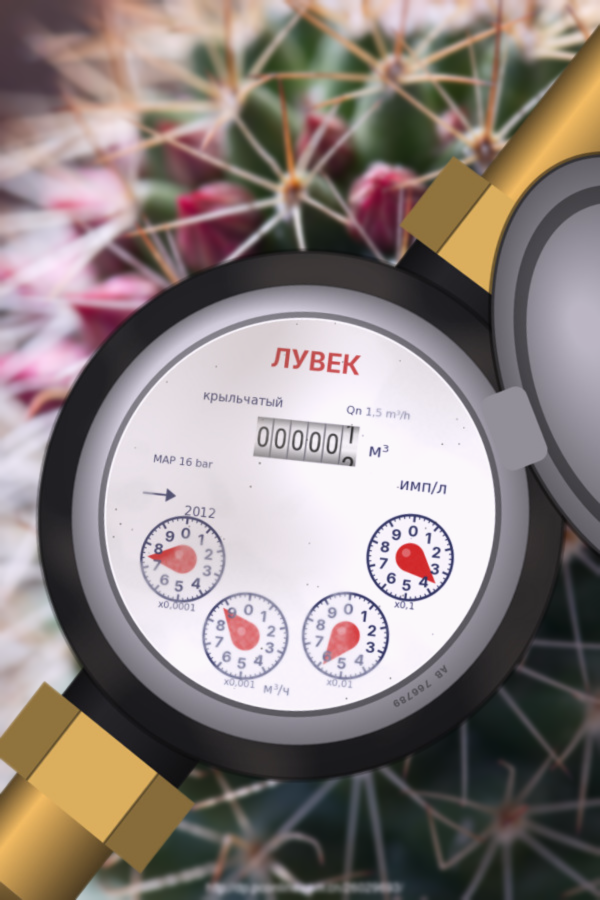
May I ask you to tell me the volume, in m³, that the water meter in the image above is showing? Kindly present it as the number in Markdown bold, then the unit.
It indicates **1.3587** m³
